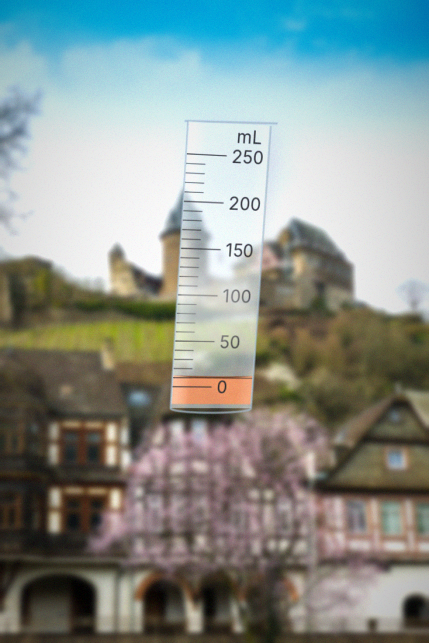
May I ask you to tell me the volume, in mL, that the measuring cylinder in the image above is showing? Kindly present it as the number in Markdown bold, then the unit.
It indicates **10** mL
